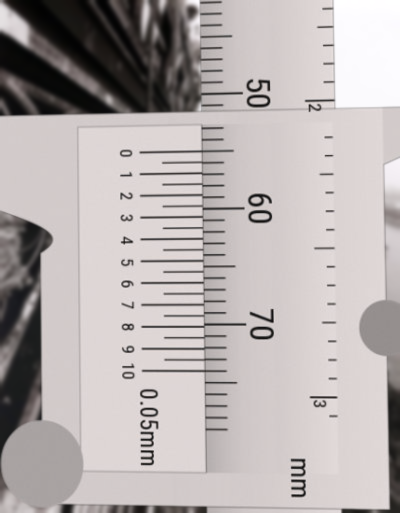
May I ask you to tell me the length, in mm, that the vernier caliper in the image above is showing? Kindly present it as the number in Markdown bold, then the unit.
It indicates **55.0** mm
